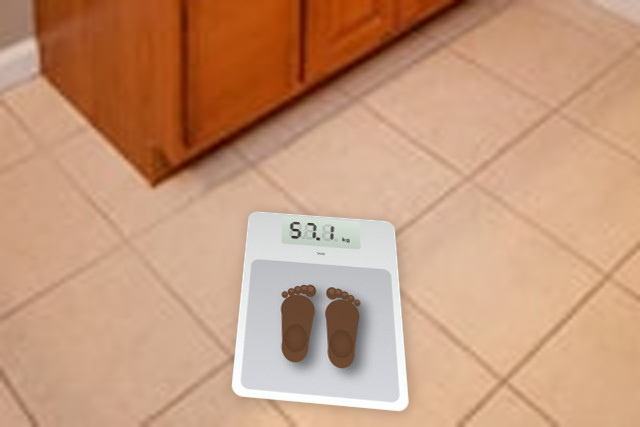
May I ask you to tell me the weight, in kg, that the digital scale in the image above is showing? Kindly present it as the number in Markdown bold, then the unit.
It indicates **57.1** kg
